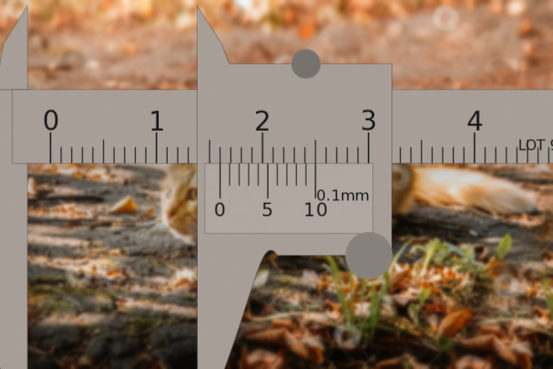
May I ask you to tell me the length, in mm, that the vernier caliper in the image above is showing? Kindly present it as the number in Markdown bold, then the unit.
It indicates **16.0** mm
